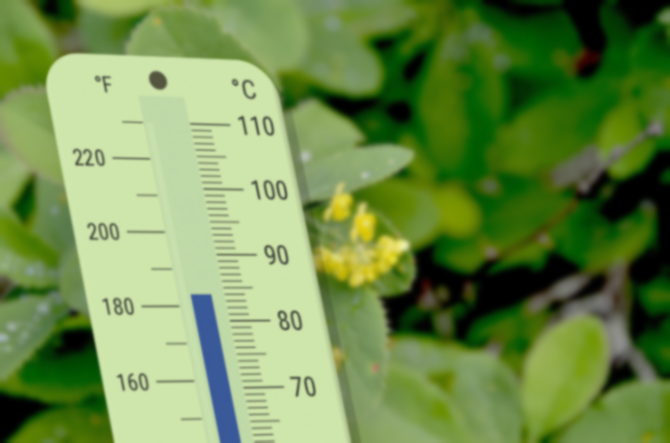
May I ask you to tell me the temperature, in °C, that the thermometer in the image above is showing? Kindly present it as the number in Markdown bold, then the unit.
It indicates **84** °C
